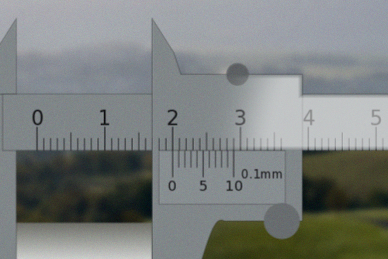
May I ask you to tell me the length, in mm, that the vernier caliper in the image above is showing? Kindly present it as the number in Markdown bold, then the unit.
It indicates **20.0** mm
